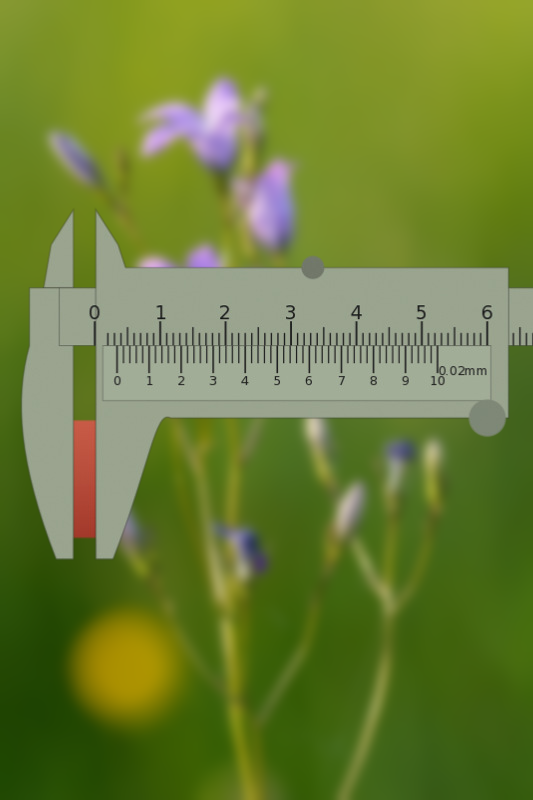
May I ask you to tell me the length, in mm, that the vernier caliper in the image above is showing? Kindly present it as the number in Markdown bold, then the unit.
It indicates **3.4** mm
